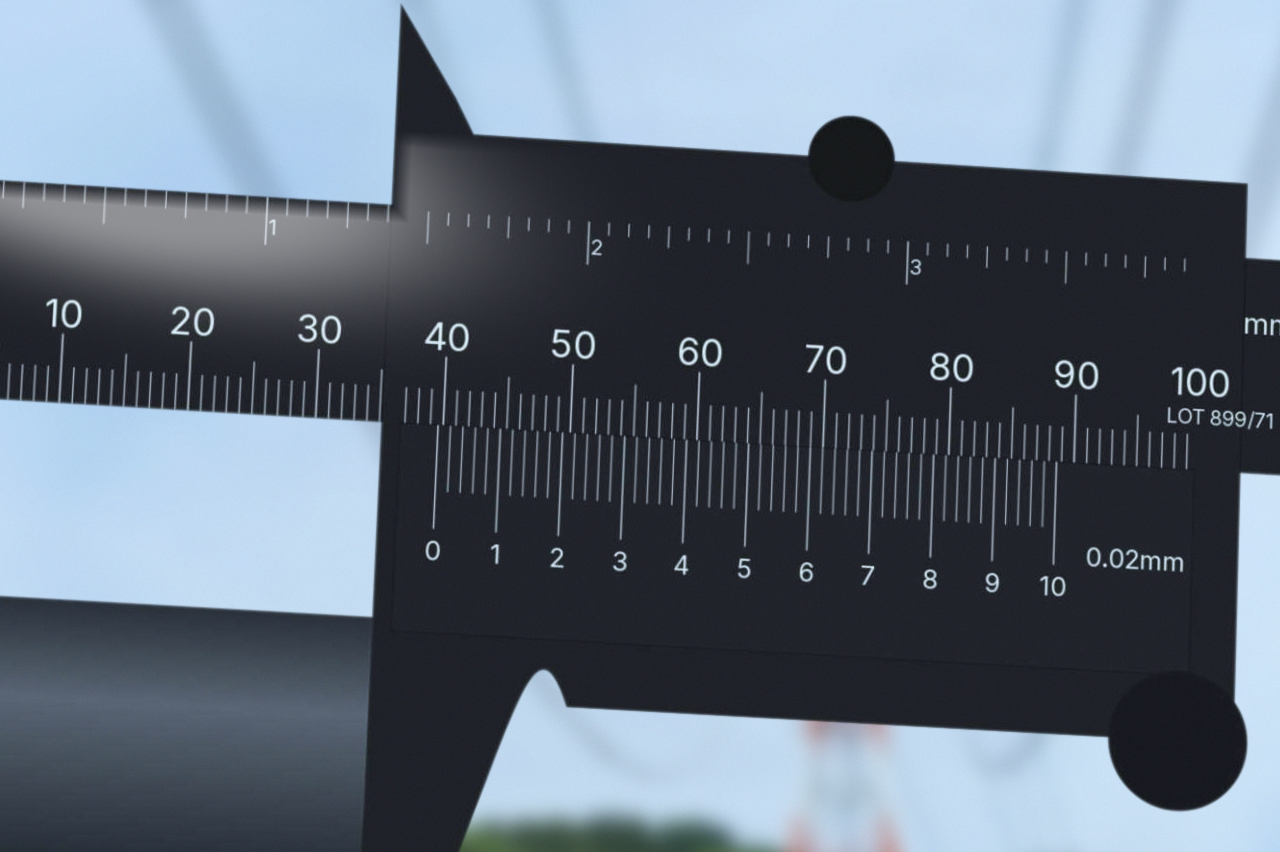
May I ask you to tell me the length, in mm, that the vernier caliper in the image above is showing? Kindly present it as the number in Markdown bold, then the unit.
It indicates **39.6** mm
